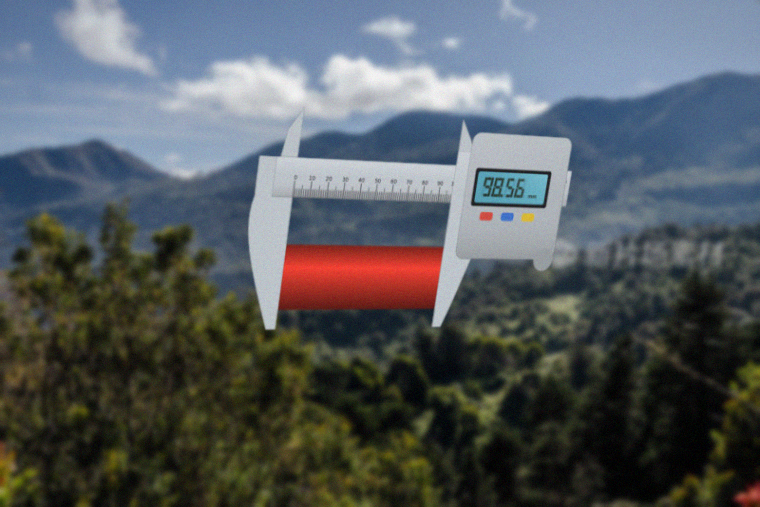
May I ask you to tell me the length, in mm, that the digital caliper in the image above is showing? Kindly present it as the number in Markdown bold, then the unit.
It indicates **98.56** mm
